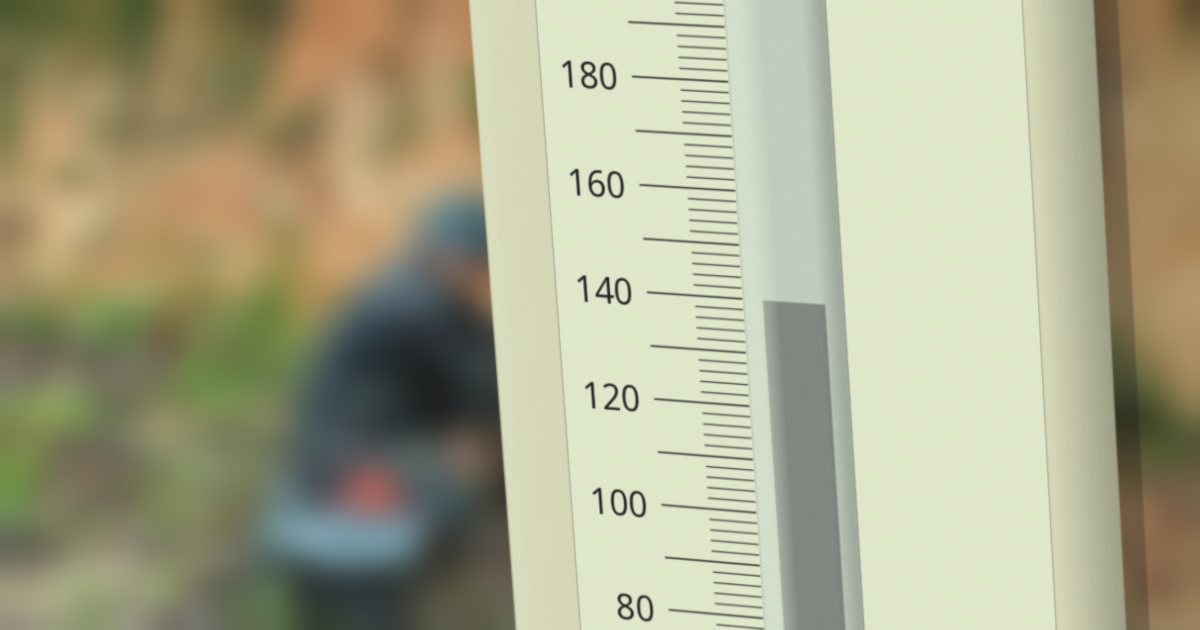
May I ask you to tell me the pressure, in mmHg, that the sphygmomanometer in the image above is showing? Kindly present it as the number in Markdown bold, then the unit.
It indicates **140** mmHg
